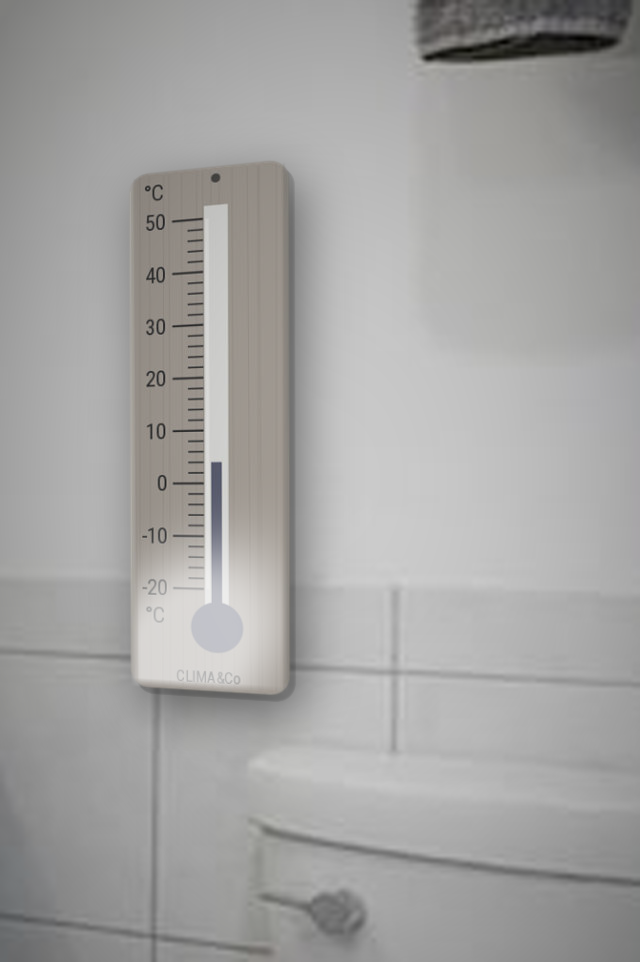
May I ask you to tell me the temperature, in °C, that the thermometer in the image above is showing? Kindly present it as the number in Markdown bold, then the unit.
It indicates **4** °C
